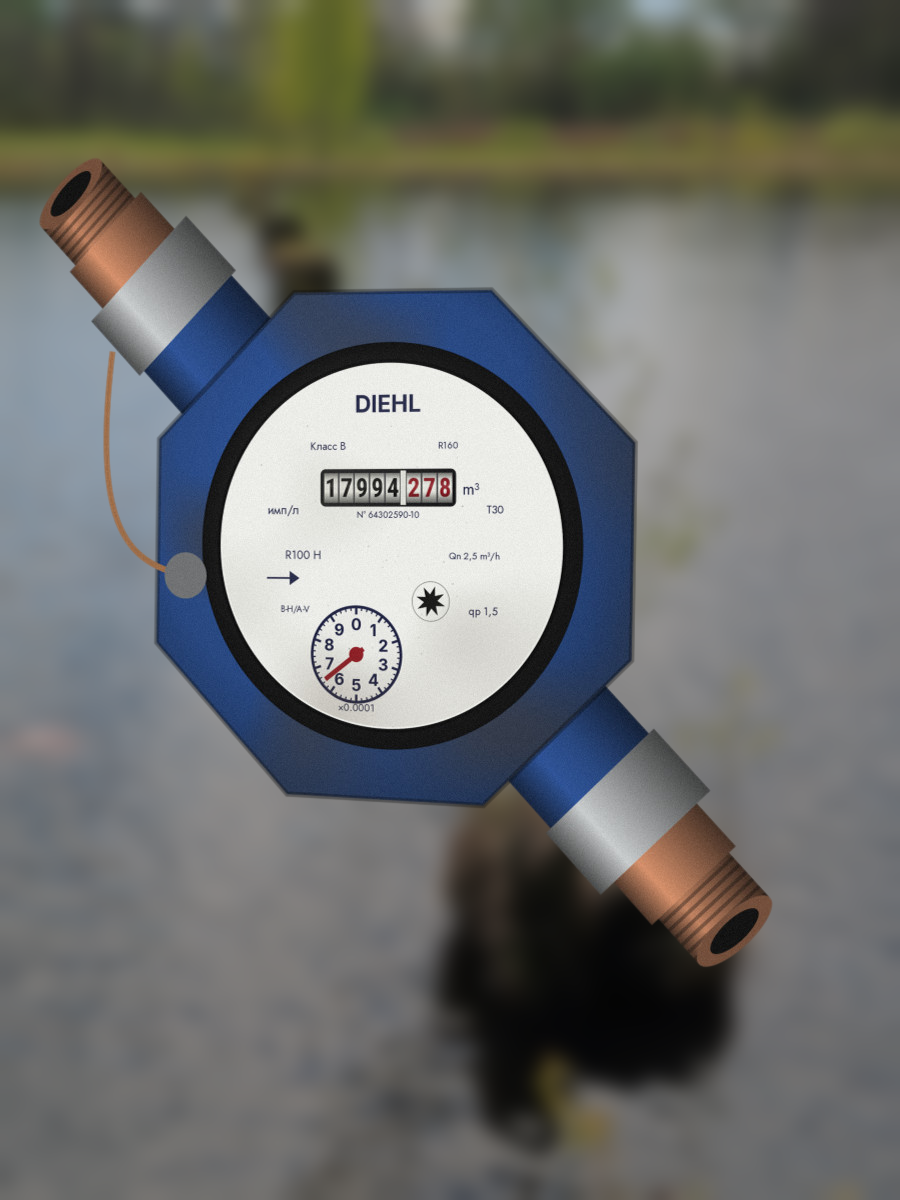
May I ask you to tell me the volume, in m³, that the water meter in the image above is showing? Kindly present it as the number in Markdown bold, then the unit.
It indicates **17994.2786** m³
